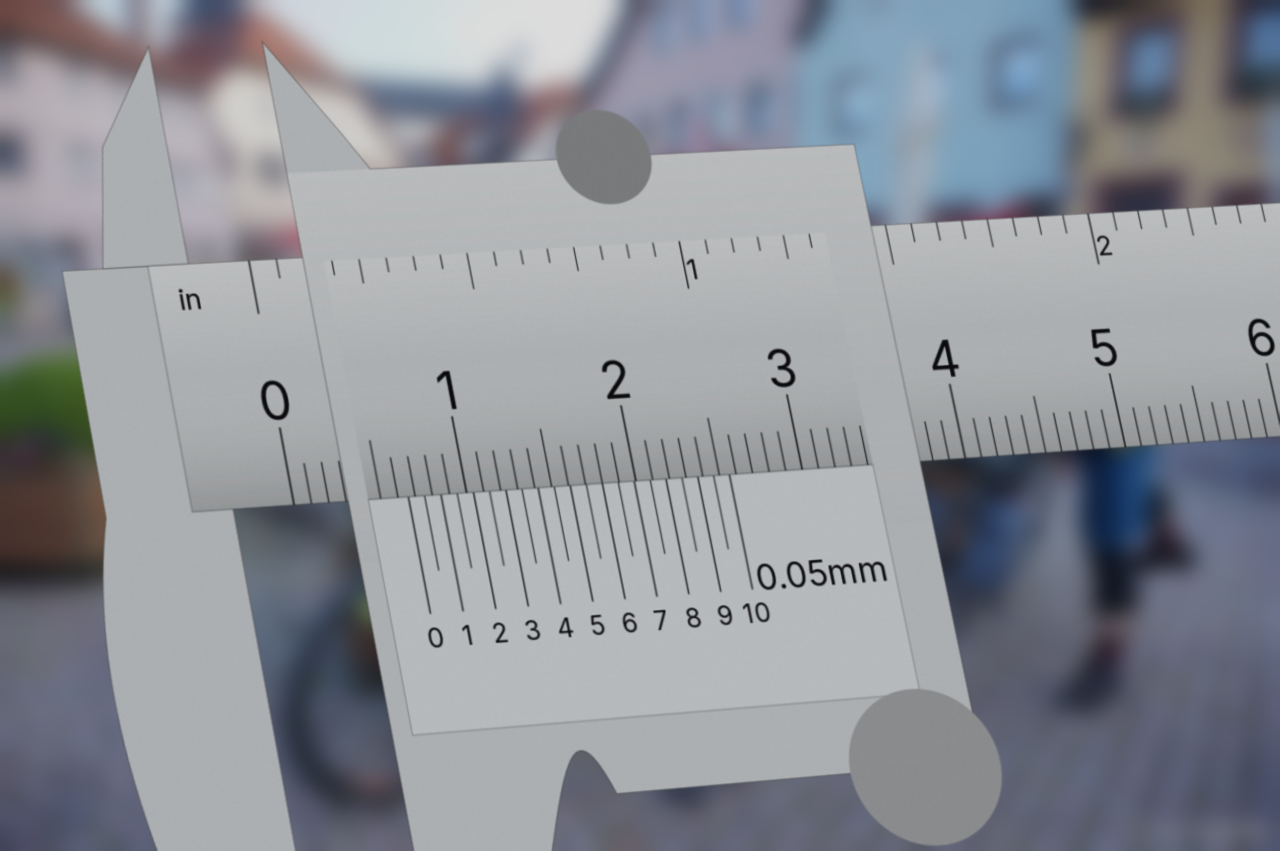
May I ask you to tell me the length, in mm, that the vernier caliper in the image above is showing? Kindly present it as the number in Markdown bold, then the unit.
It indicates **6.6** mm
